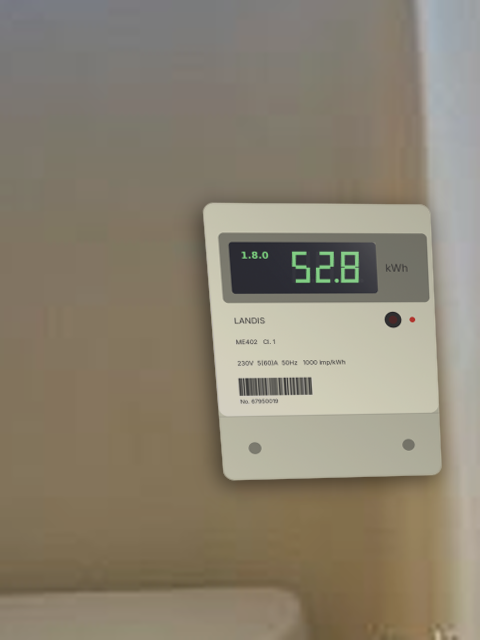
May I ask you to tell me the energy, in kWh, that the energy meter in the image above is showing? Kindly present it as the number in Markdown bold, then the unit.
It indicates **52.8** kWh
